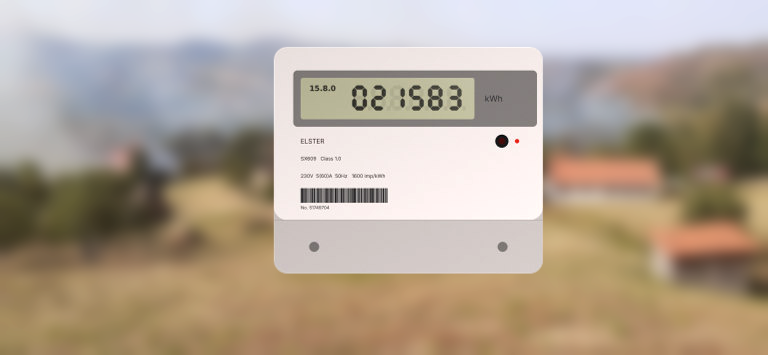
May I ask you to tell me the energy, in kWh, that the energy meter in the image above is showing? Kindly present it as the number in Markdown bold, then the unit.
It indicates **21583** kWh
